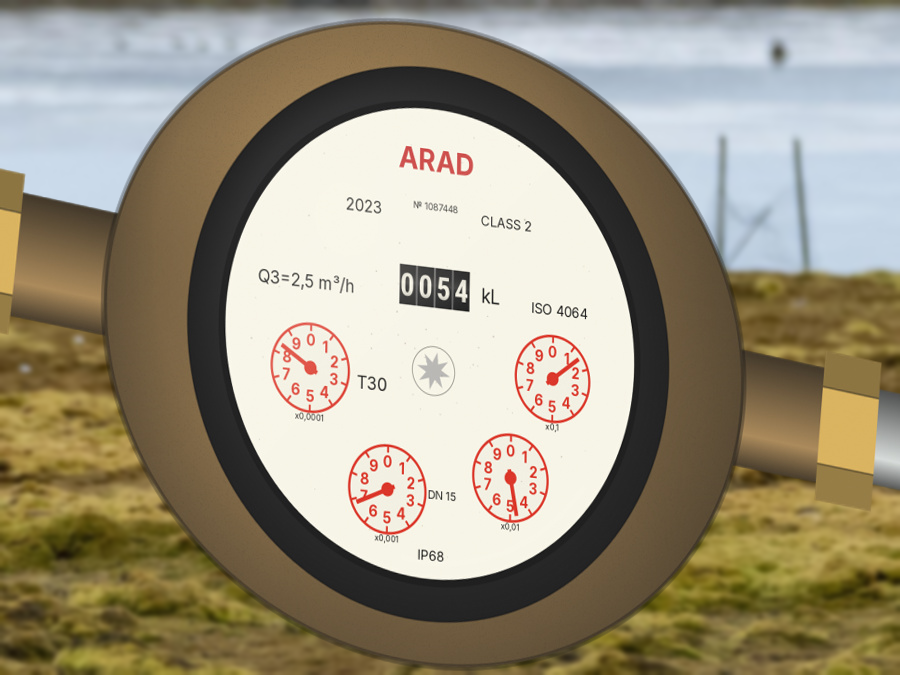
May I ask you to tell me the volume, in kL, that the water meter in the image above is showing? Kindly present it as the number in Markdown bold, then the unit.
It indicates **54.1468** kL
